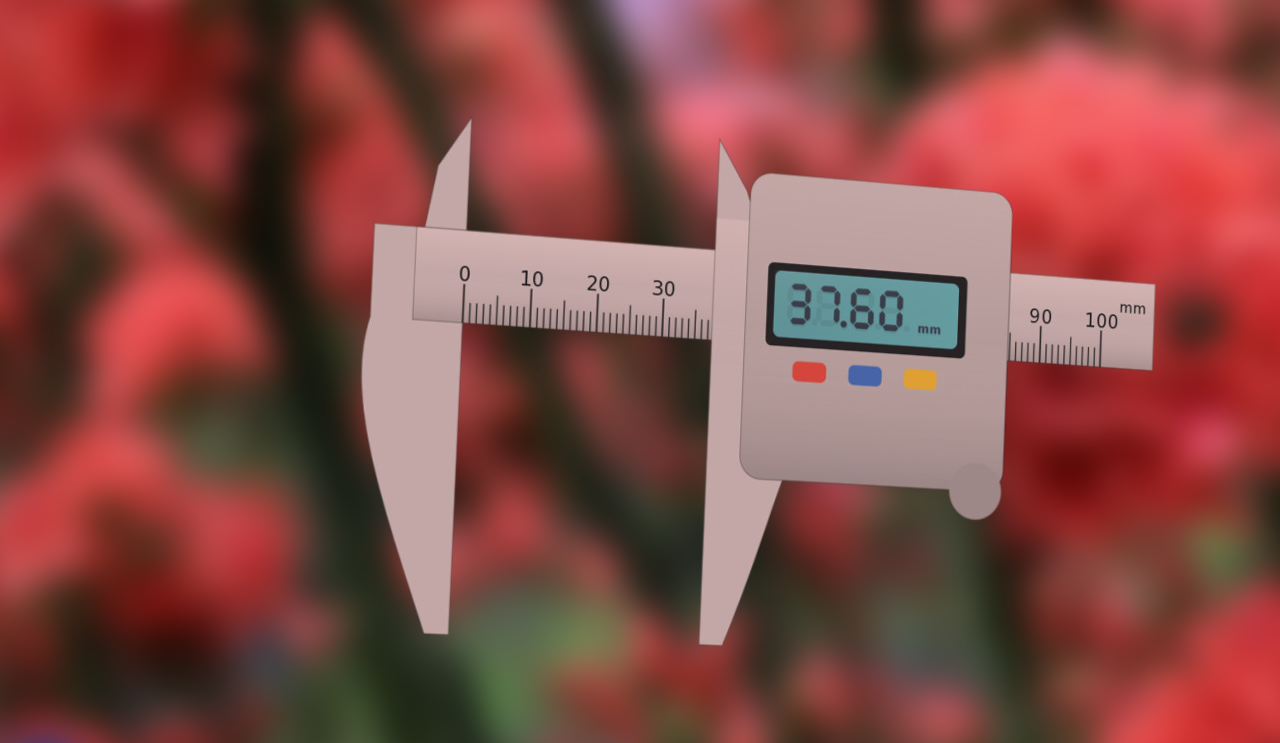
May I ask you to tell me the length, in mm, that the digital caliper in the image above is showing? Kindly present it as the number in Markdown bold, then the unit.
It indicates **37.60** mm
